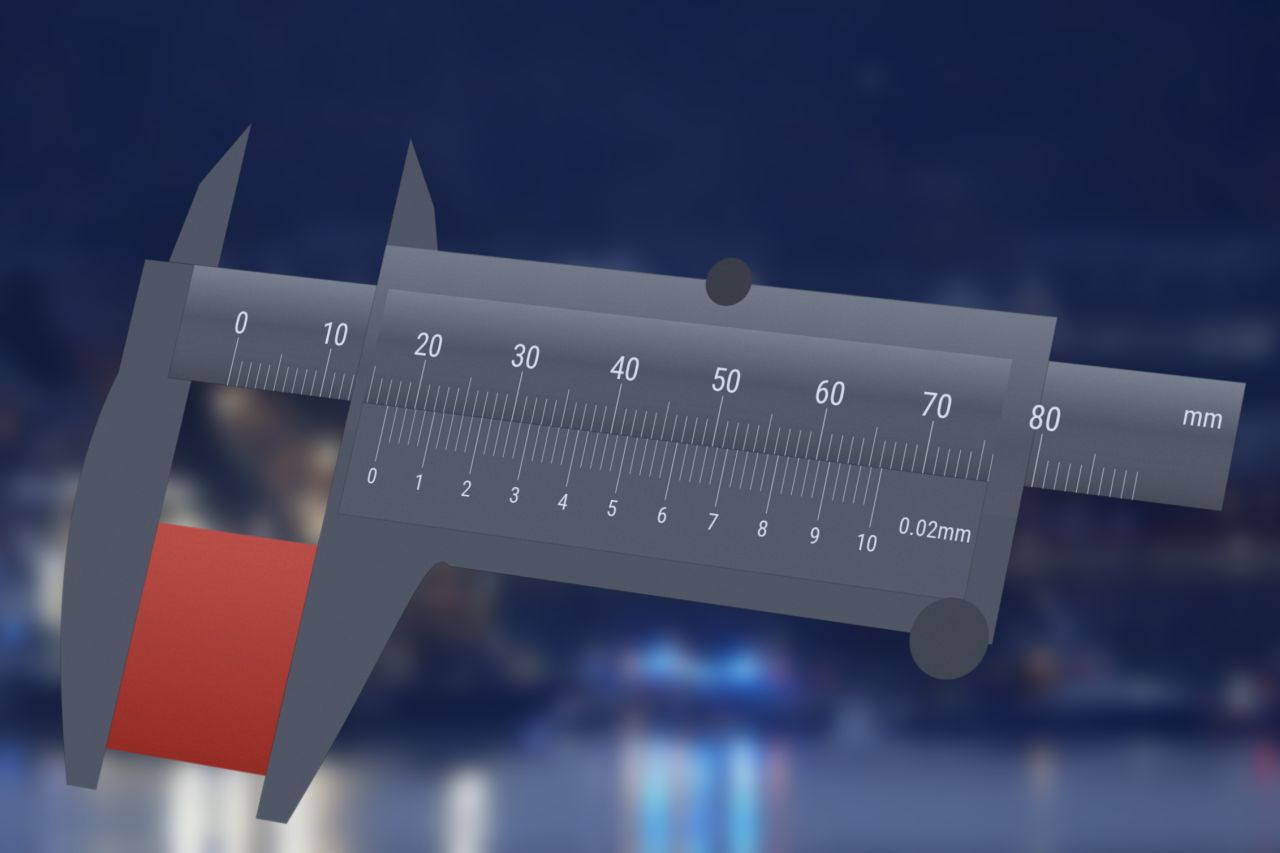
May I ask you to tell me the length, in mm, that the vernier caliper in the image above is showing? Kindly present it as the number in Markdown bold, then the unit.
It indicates **17.2** mm
